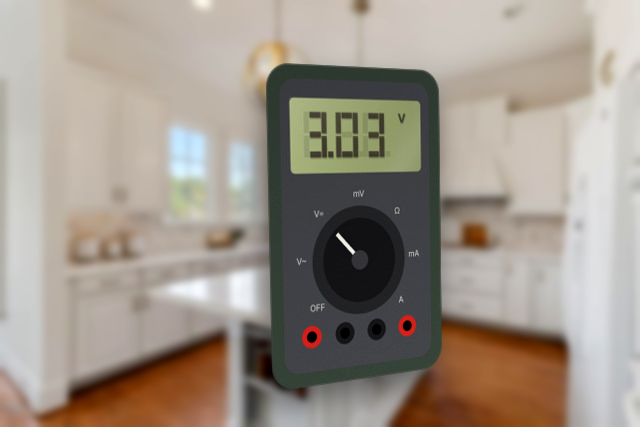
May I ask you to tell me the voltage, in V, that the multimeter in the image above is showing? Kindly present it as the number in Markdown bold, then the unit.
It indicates **3.03** V
